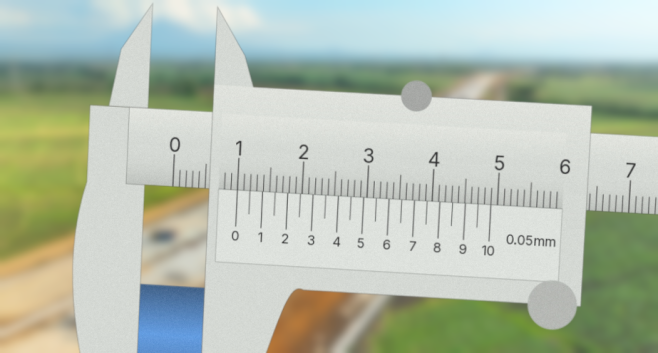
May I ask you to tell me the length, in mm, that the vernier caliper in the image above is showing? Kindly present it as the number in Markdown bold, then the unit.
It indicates **10.0** mm
